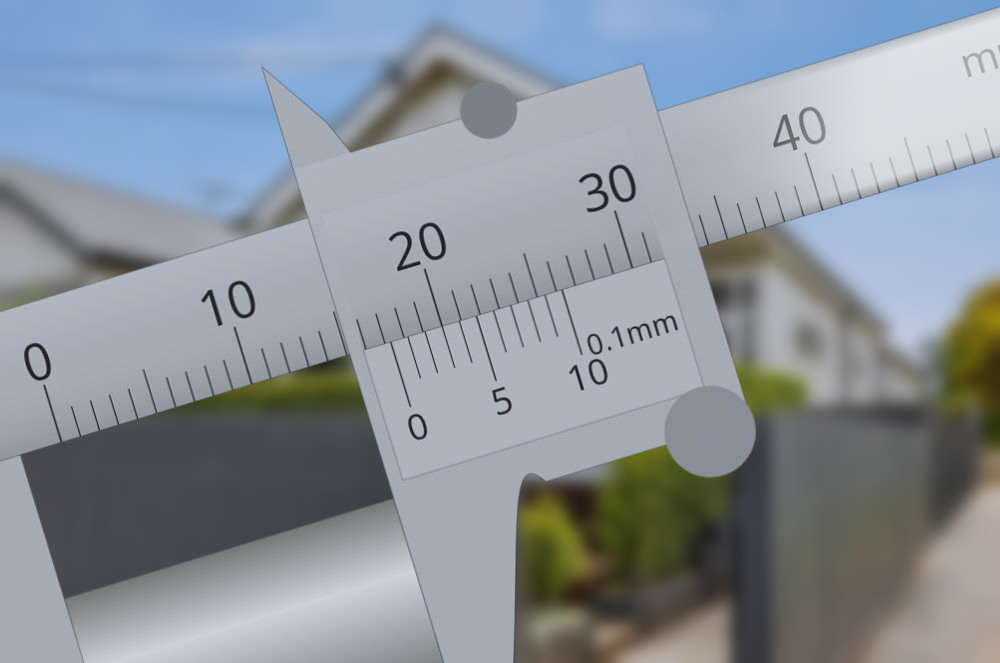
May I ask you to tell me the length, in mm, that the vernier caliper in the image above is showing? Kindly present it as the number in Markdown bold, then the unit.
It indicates **17.3** mm
